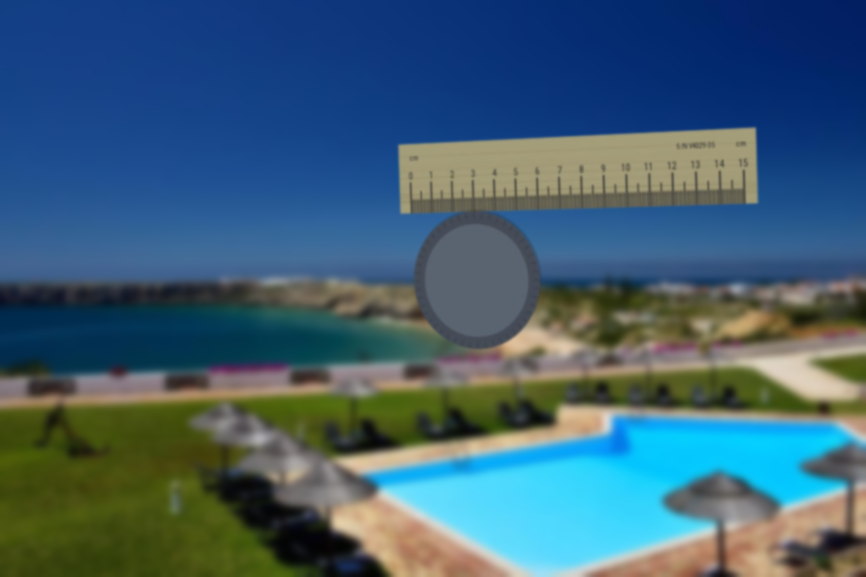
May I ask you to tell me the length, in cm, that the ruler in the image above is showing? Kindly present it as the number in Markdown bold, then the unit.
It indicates **6** cm
